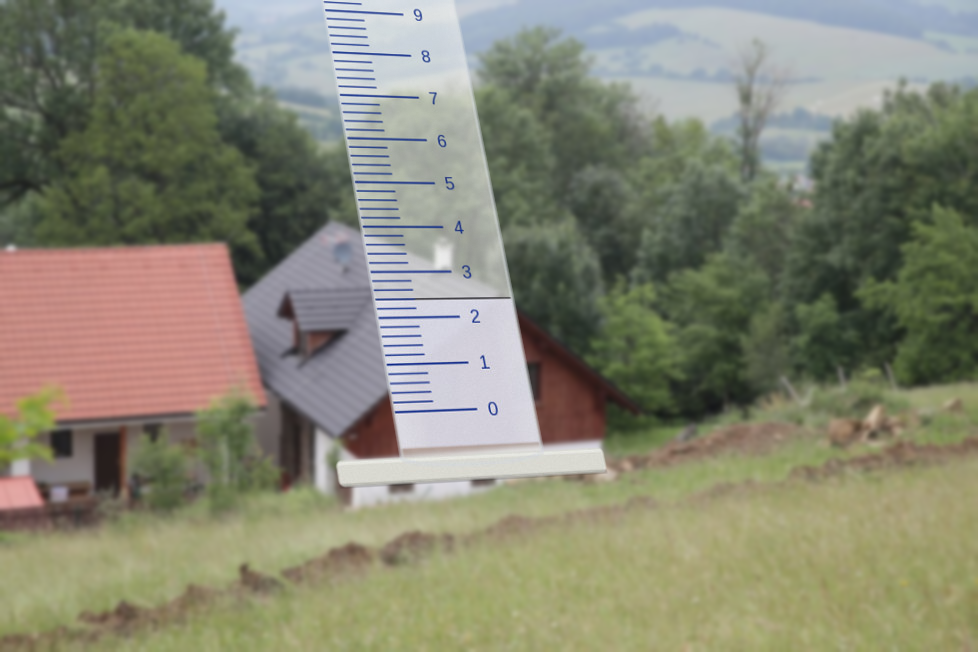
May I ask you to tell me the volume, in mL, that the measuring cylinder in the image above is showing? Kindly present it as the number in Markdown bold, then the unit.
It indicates **2.4** mL
